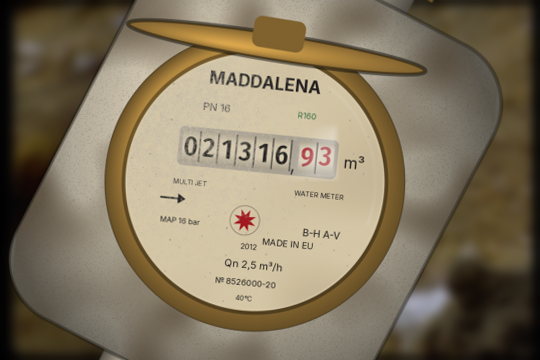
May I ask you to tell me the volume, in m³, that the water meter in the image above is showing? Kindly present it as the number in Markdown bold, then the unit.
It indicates **21316.93** m³
